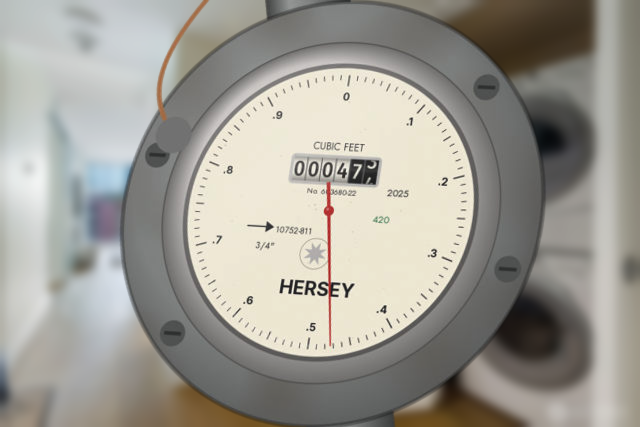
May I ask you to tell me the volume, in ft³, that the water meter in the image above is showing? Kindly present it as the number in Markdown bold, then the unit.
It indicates **473.47** ft³
